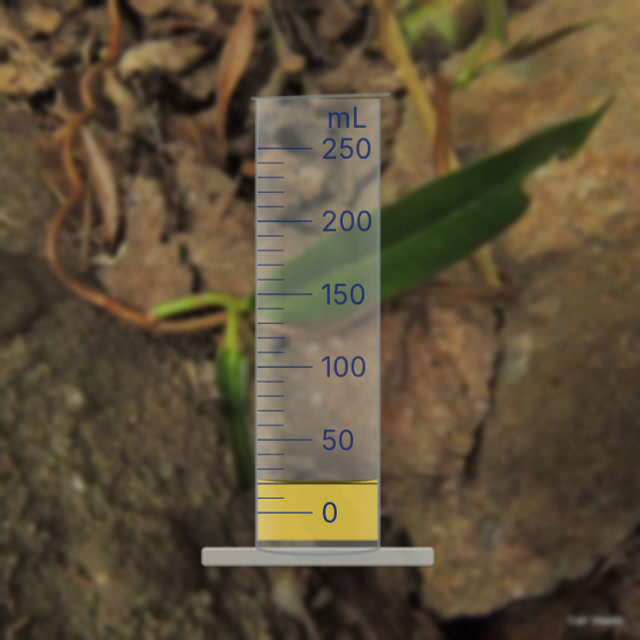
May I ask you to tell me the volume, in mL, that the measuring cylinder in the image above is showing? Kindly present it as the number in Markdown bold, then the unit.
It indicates **20** mL
